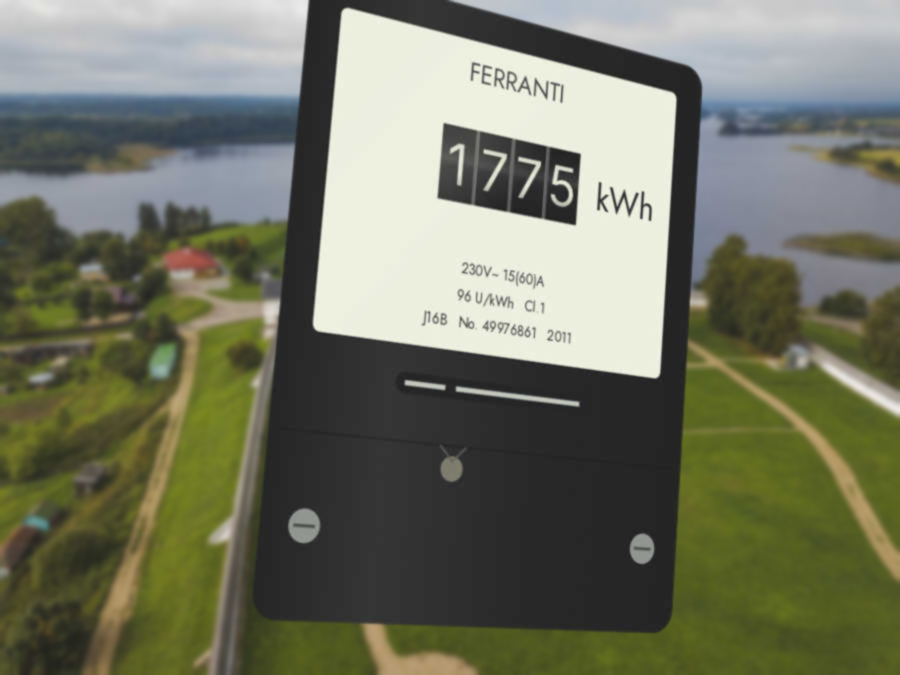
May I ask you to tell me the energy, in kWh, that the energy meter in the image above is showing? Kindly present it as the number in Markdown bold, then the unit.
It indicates **1775** kWh
